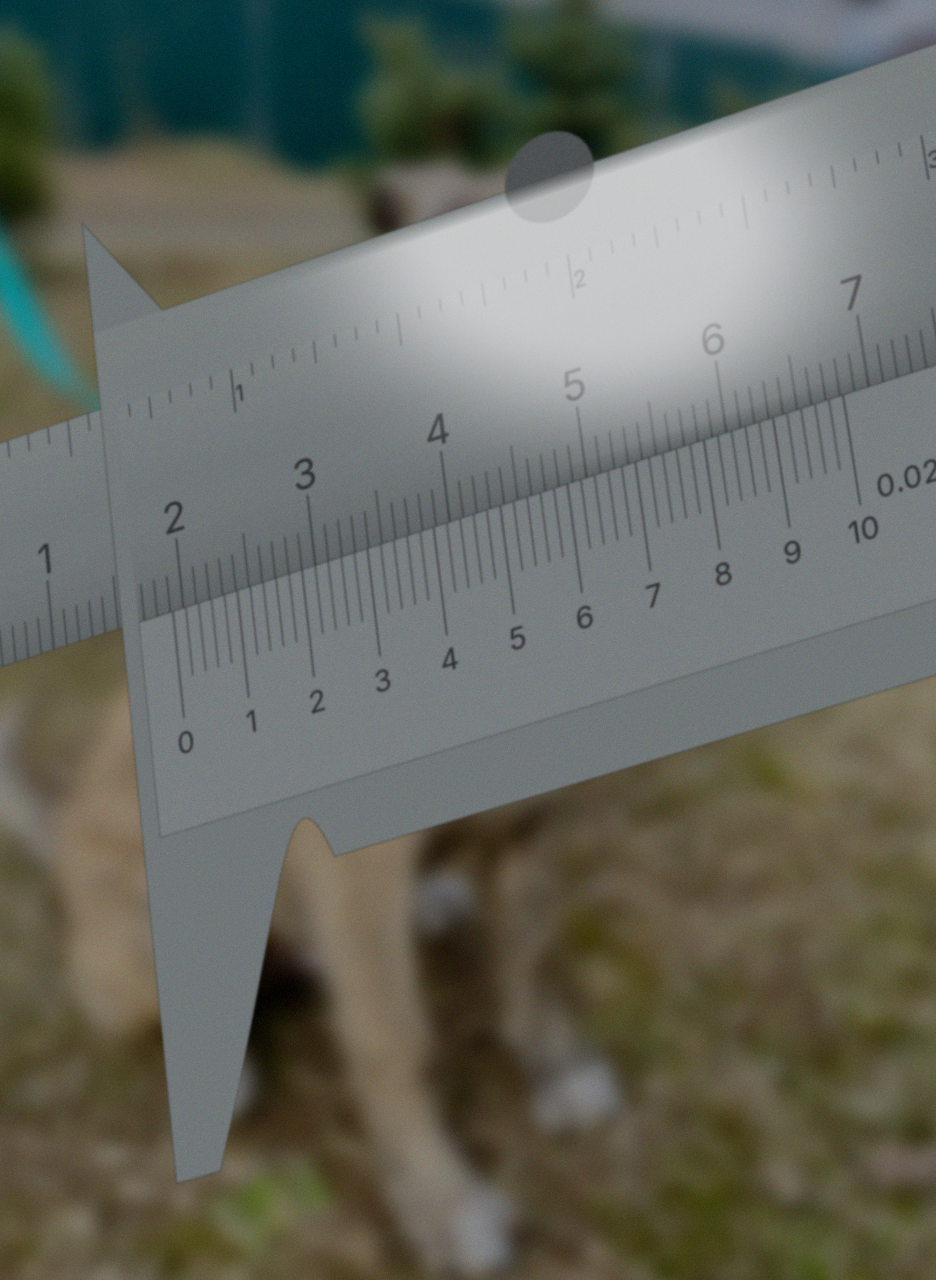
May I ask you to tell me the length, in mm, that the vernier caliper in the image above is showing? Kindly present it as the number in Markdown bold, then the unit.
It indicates **19.2** mm
